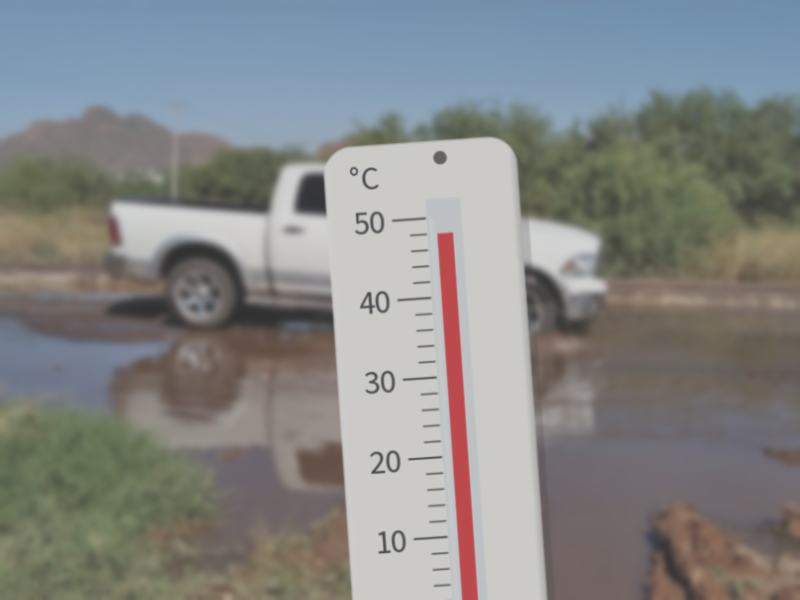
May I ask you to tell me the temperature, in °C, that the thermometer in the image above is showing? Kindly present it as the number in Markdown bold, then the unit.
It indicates **48** °C
